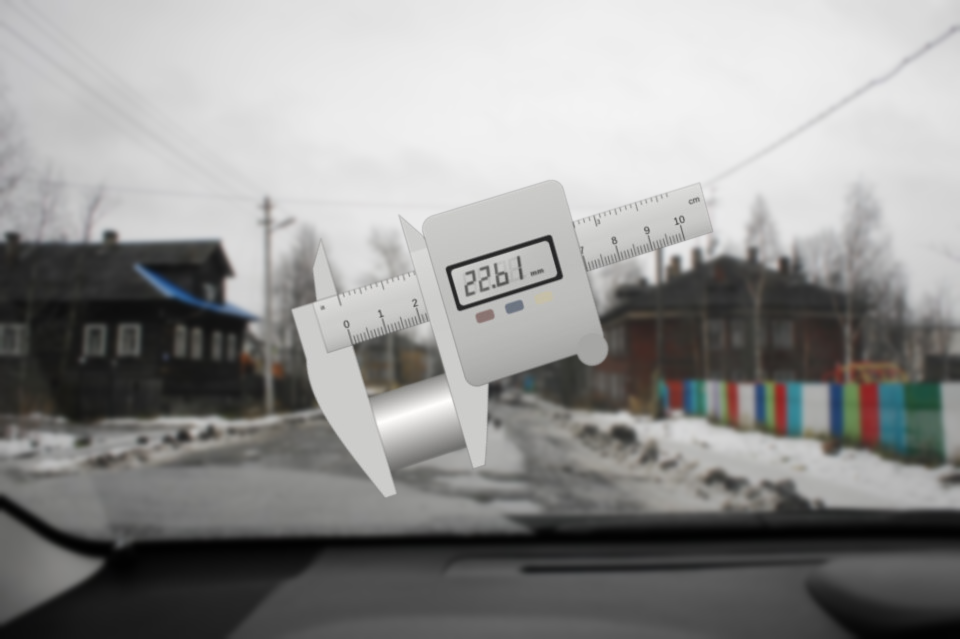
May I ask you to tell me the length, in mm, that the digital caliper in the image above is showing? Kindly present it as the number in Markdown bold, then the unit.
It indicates **22.61** mm
